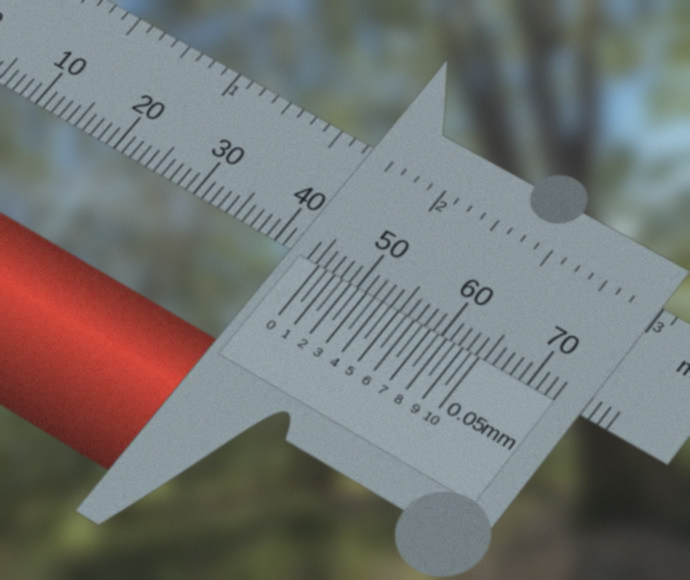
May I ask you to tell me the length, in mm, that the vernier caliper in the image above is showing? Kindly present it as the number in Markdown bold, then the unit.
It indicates **45.4** mm
